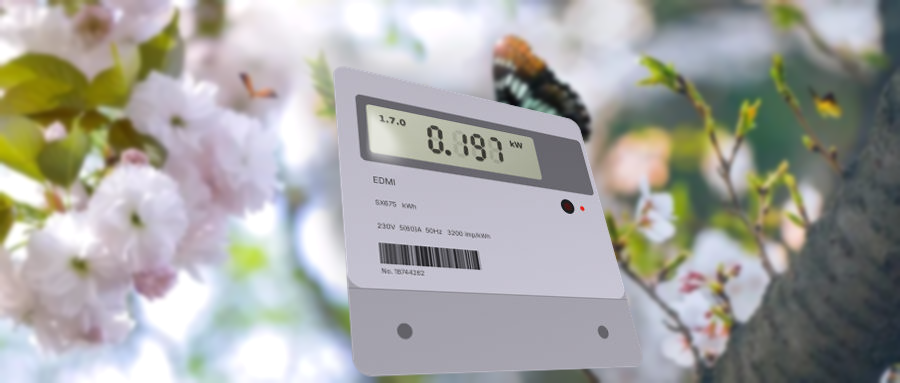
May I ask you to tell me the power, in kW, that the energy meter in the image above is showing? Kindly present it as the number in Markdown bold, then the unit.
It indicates **0.197** kW
